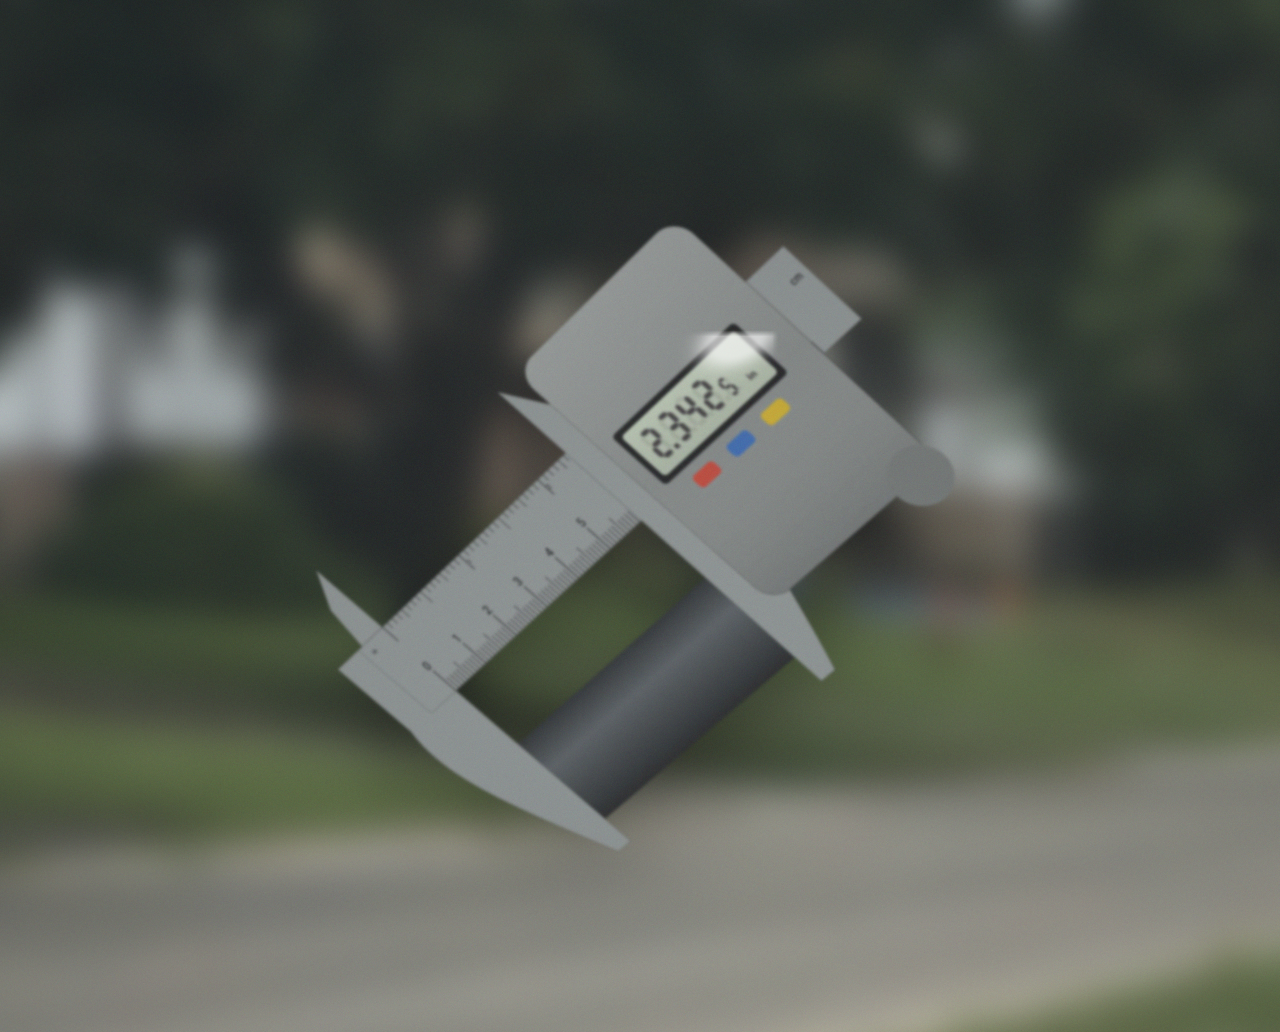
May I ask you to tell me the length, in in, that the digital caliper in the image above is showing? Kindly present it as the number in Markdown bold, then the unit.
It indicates **2.3425** in
